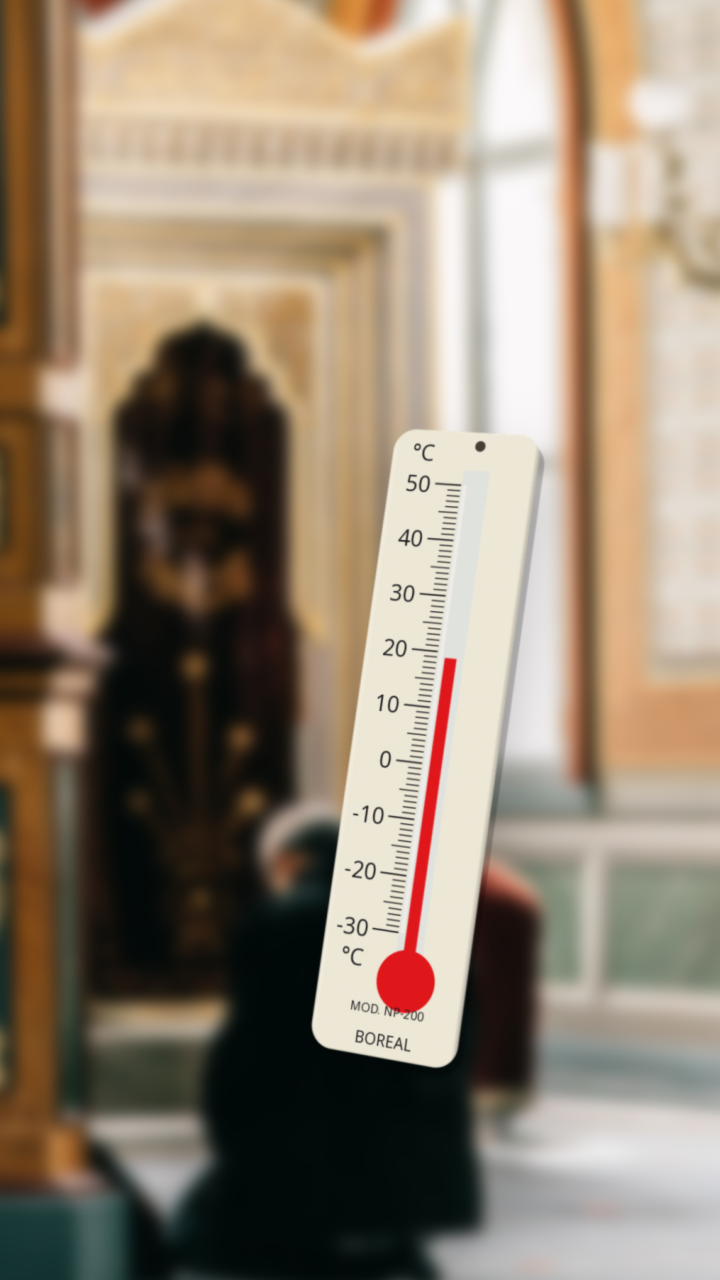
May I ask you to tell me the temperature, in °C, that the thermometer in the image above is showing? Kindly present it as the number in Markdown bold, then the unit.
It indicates **19** °C
